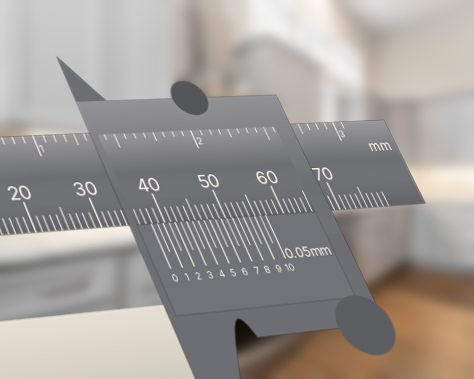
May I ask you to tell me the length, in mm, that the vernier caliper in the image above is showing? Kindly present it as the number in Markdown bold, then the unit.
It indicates **37.8** mm
